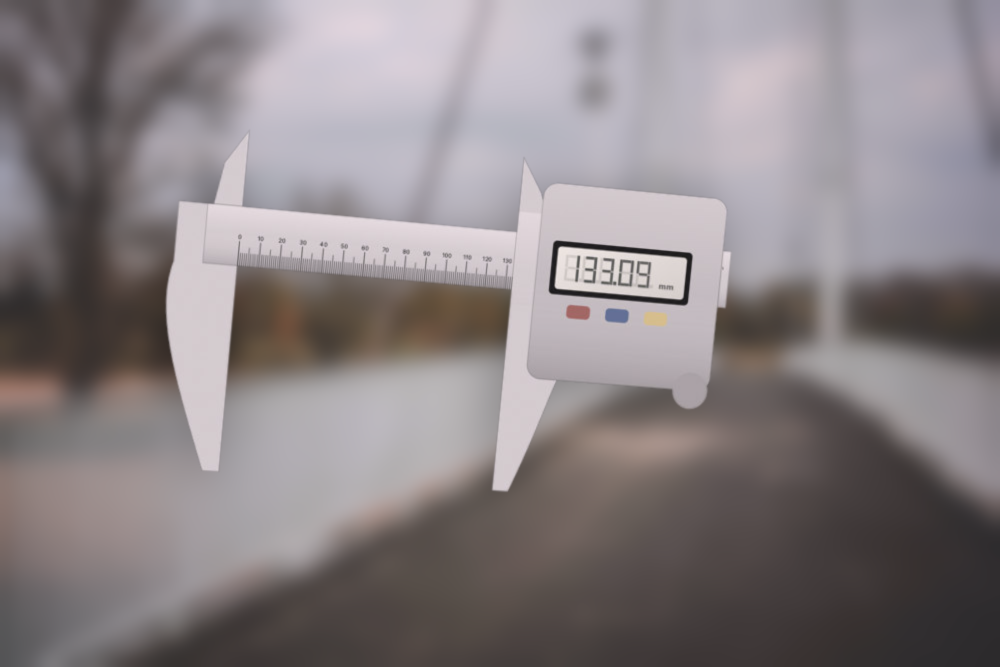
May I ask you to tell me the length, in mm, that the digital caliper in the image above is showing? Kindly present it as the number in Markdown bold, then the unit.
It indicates **133.09** mm
